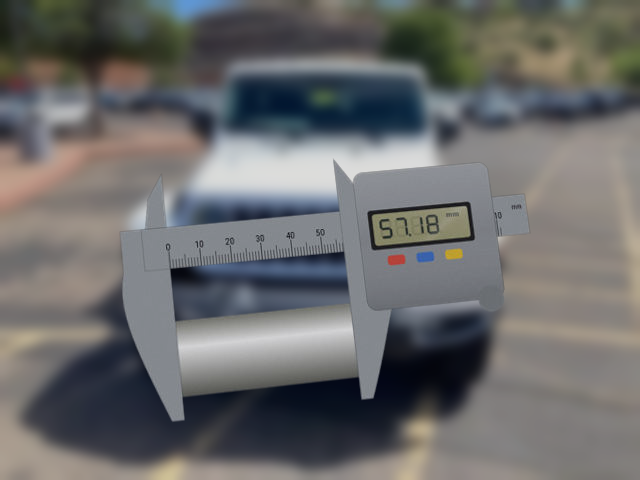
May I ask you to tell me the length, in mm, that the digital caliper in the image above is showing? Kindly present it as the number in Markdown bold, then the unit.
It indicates **57.18** mm
